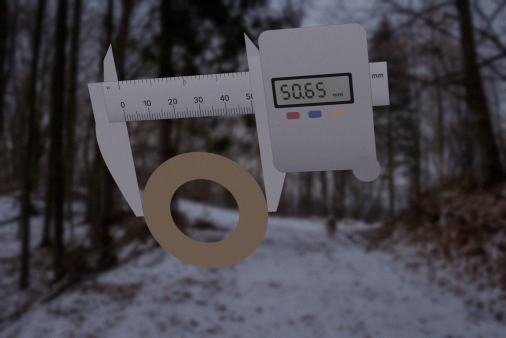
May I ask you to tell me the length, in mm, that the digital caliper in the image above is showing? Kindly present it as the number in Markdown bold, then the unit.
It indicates **50.65** mm
